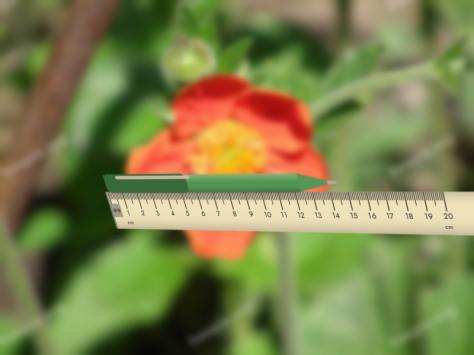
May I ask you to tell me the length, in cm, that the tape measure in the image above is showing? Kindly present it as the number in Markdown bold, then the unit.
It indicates **14.5** cm
